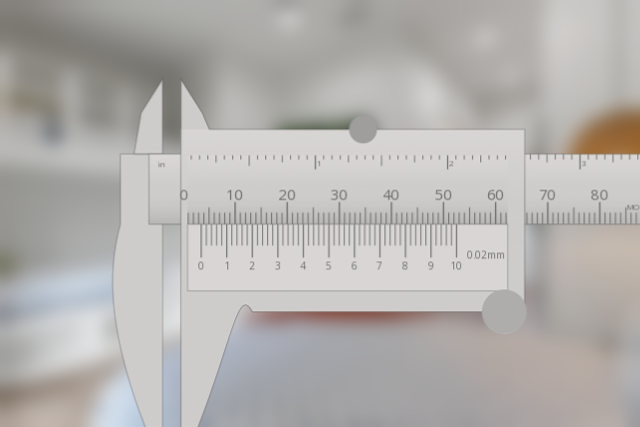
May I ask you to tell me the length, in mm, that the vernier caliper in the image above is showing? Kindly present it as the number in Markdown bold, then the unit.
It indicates **3.5** mm
